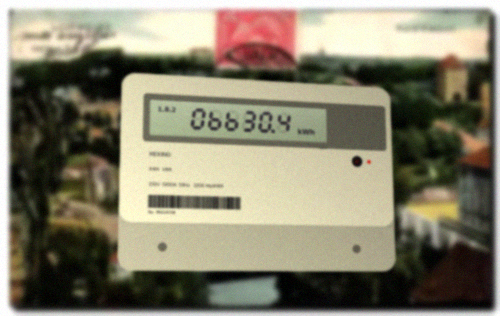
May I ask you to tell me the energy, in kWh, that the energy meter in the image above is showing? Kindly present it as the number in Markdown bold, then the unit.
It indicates **6630.4** kWh
